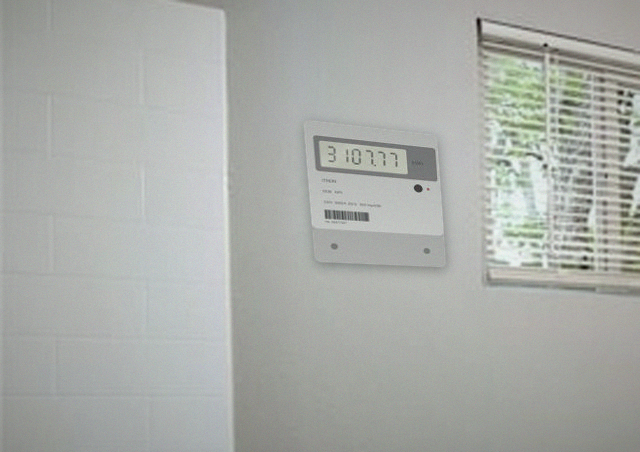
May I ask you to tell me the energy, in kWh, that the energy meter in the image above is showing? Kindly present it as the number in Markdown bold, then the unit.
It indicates **3107.77** kWh
